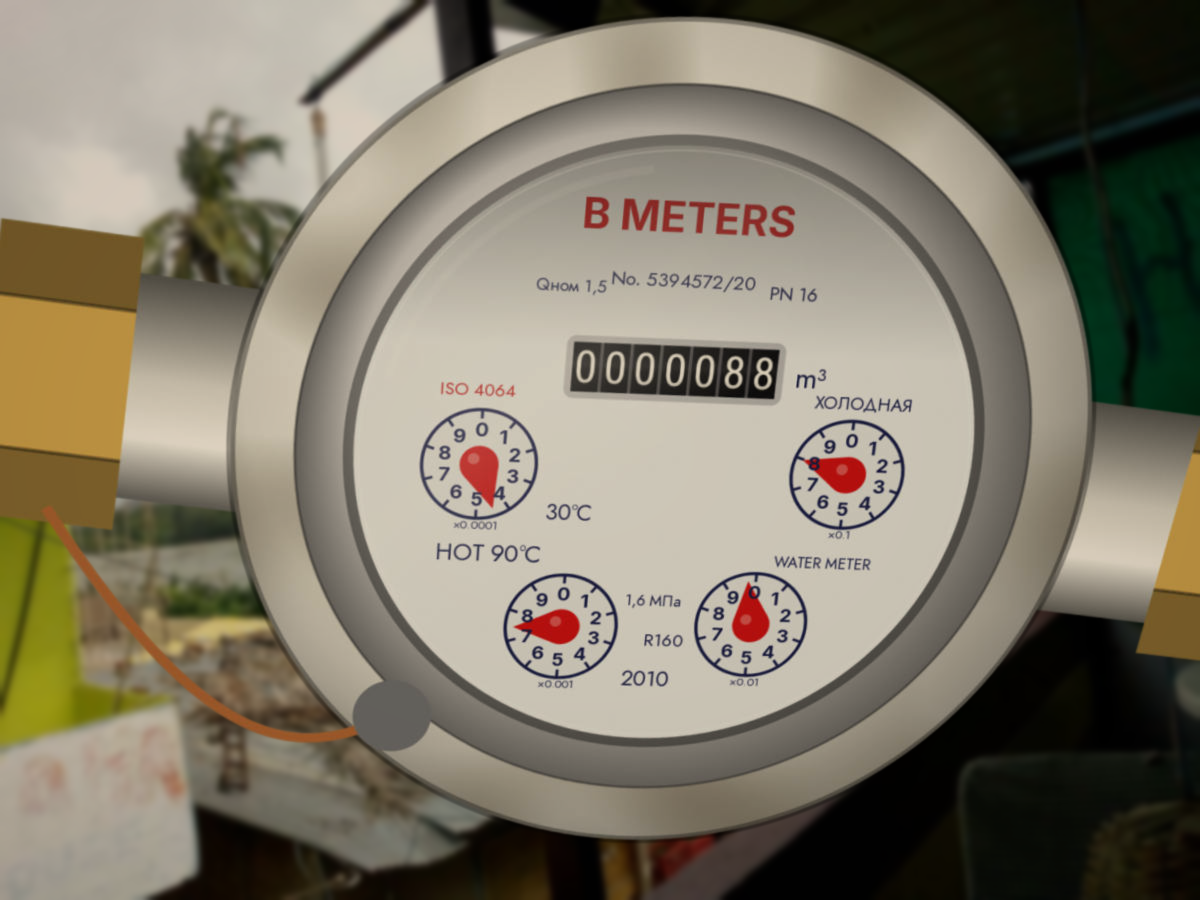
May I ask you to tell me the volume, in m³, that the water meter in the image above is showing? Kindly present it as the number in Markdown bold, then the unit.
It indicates **88.7974** m³
